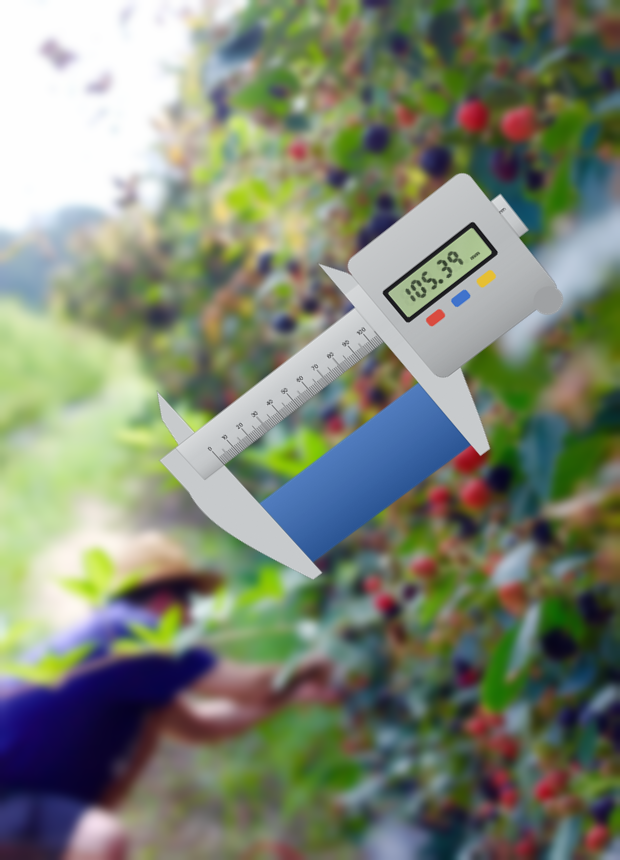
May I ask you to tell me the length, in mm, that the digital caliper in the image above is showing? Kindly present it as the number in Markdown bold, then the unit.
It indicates **105.39** mm
